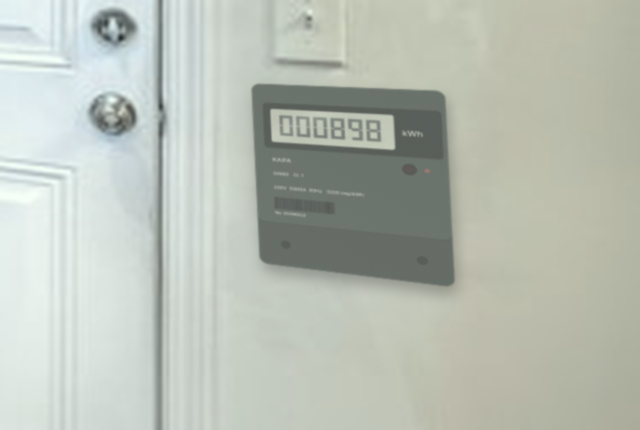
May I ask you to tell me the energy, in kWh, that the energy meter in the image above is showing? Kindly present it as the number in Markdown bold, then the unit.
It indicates **898** kWh
